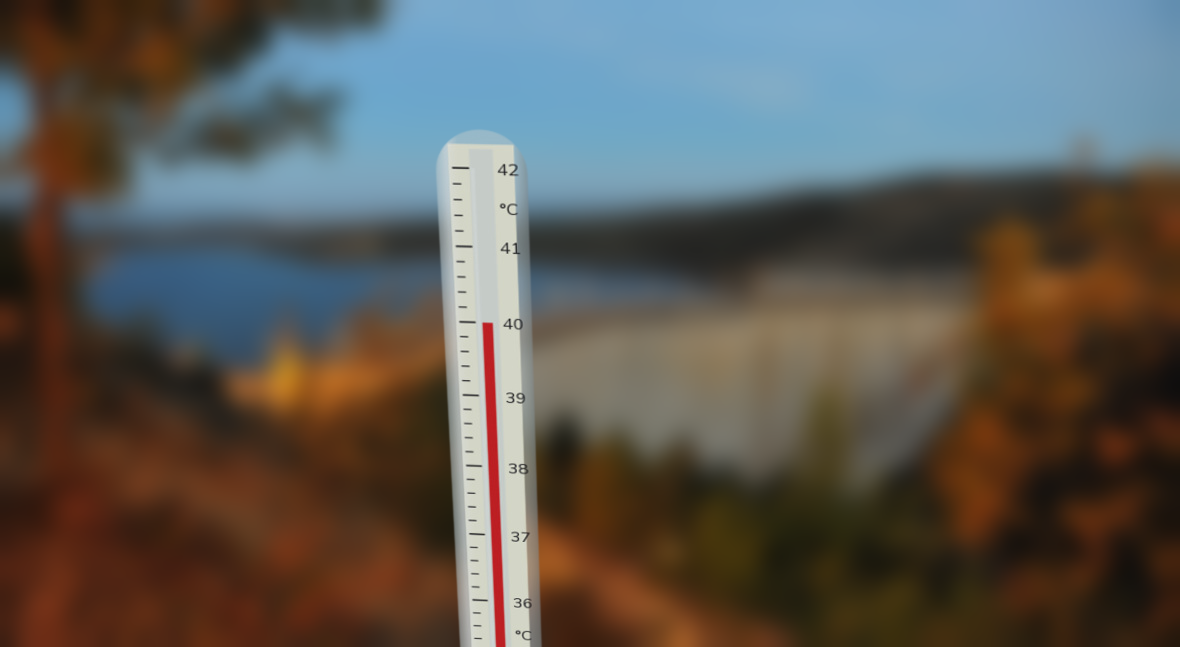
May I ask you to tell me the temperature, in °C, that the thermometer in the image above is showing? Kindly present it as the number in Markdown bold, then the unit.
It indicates **40** °C
